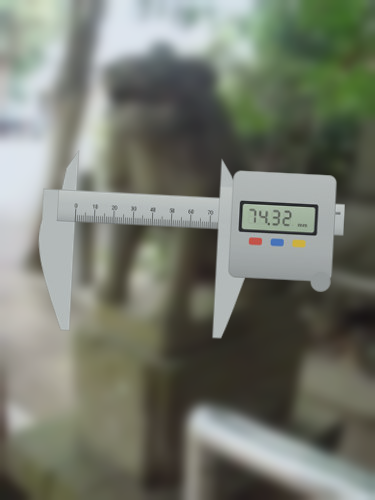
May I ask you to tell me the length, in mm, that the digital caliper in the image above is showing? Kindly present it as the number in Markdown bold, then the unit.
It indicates **74.32** mm
